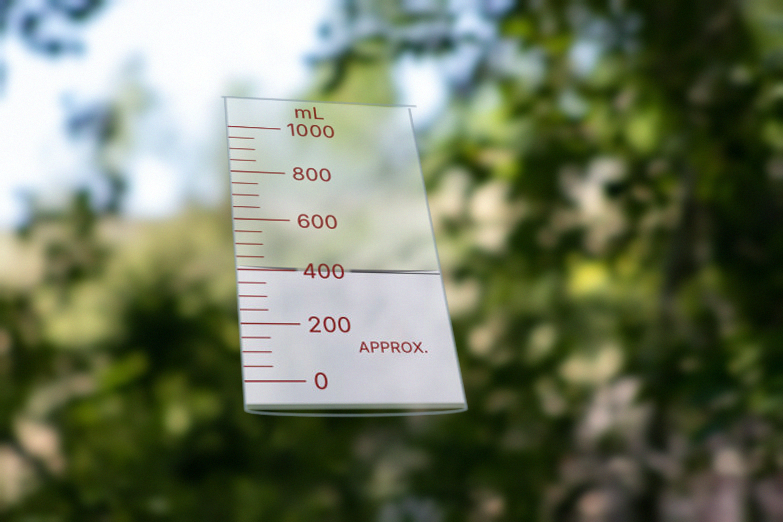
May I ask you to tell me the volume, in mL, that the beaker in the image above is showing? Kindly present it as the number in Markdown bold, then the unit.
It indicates **400** mL
